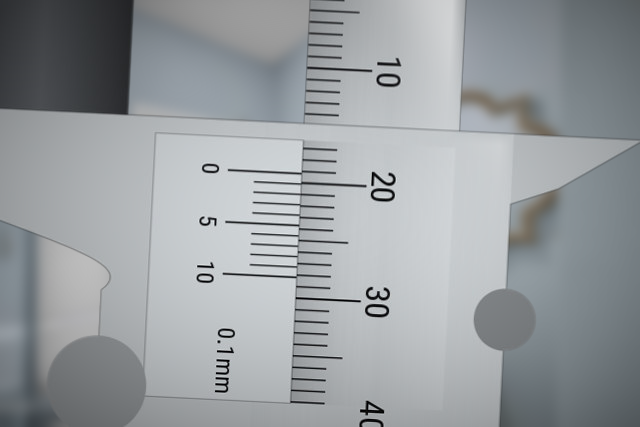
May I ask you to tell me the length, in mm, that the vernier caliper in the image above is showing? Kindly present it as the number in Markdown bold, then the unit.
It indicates **19.2** mm
